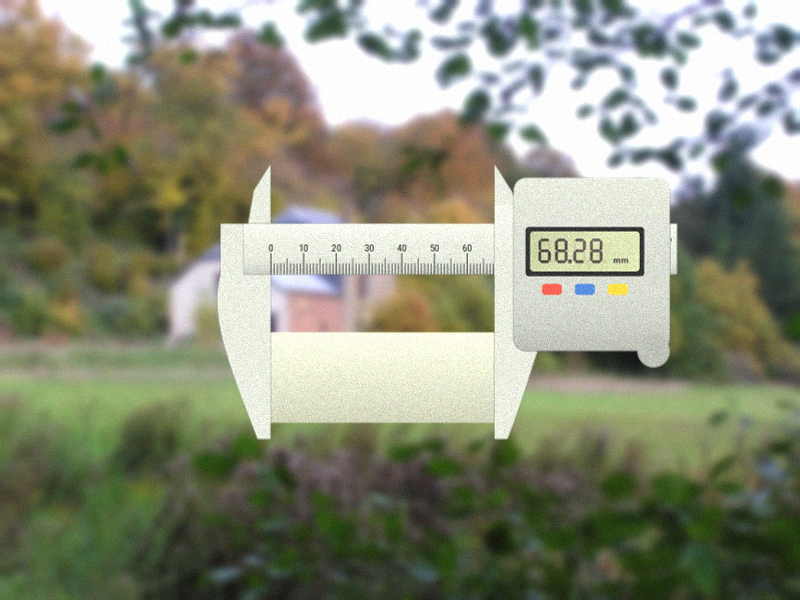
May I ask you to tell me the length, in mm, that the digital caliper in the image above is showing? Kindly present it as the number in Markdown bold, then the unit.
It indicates **68.28** mm
